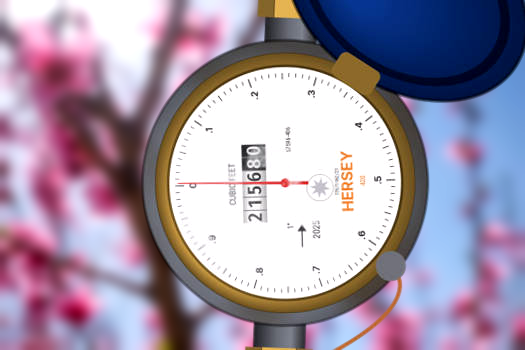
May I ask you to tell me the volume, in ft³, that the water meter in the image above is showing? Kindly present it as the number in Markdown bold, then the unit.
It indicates **215680.00** ft³
